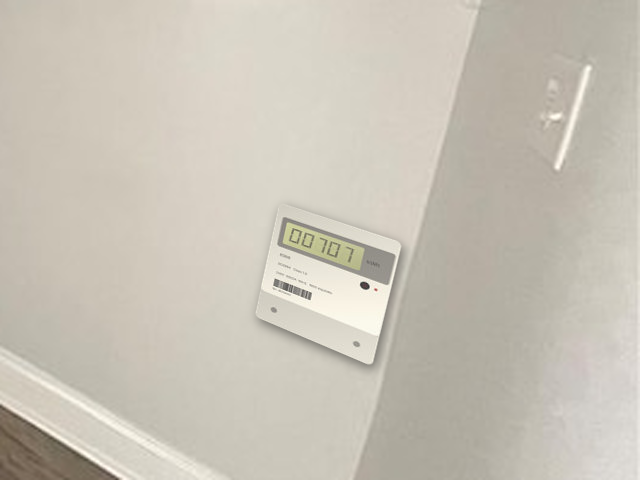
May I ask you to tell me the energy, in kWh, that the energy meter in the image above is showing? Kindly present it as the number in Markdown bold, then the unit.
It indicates **707** kWh
